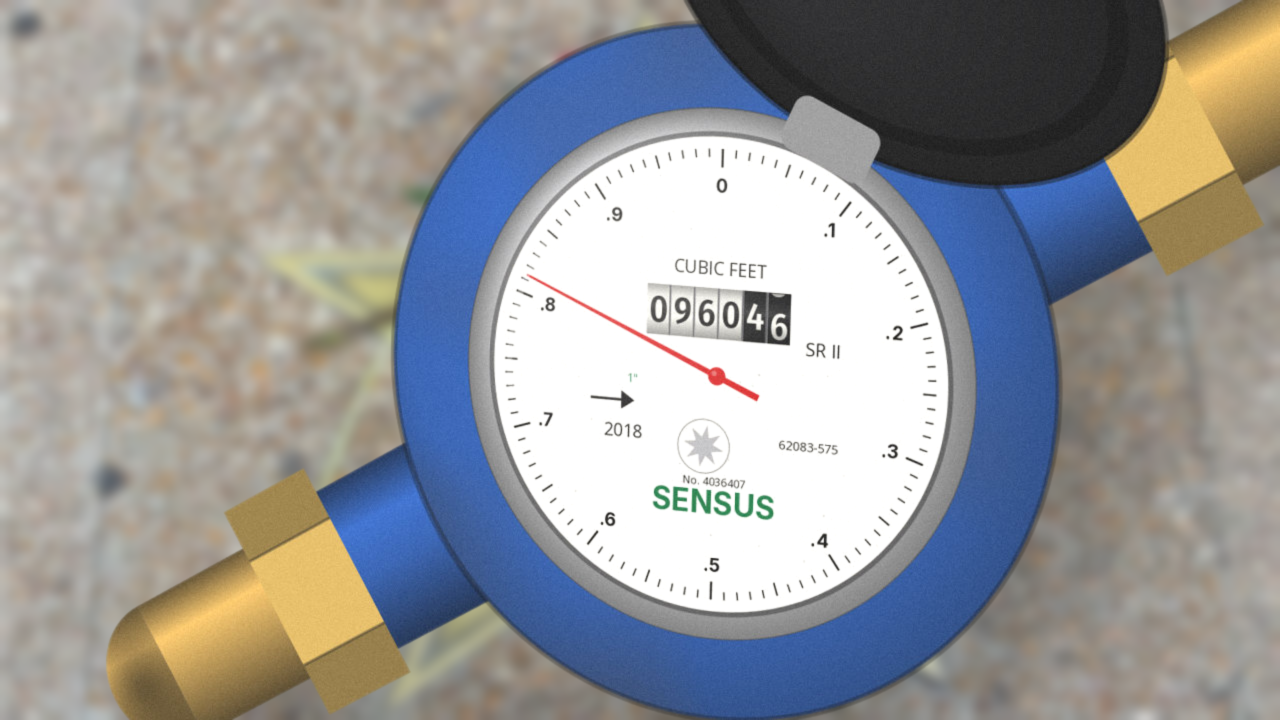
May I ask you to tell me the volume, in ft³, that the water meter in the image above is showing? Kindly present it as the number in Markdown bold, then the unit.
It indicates **96045.81** ft³
